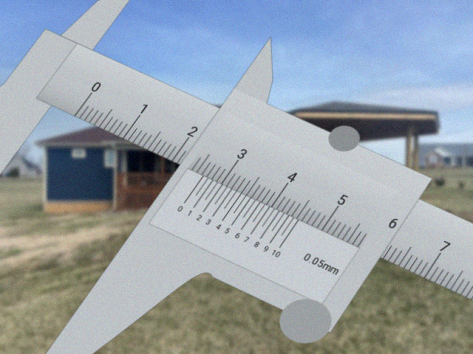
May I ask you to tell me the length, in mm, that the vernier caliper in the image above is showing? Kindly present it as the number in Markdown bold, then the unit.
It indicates **26.4** mm
